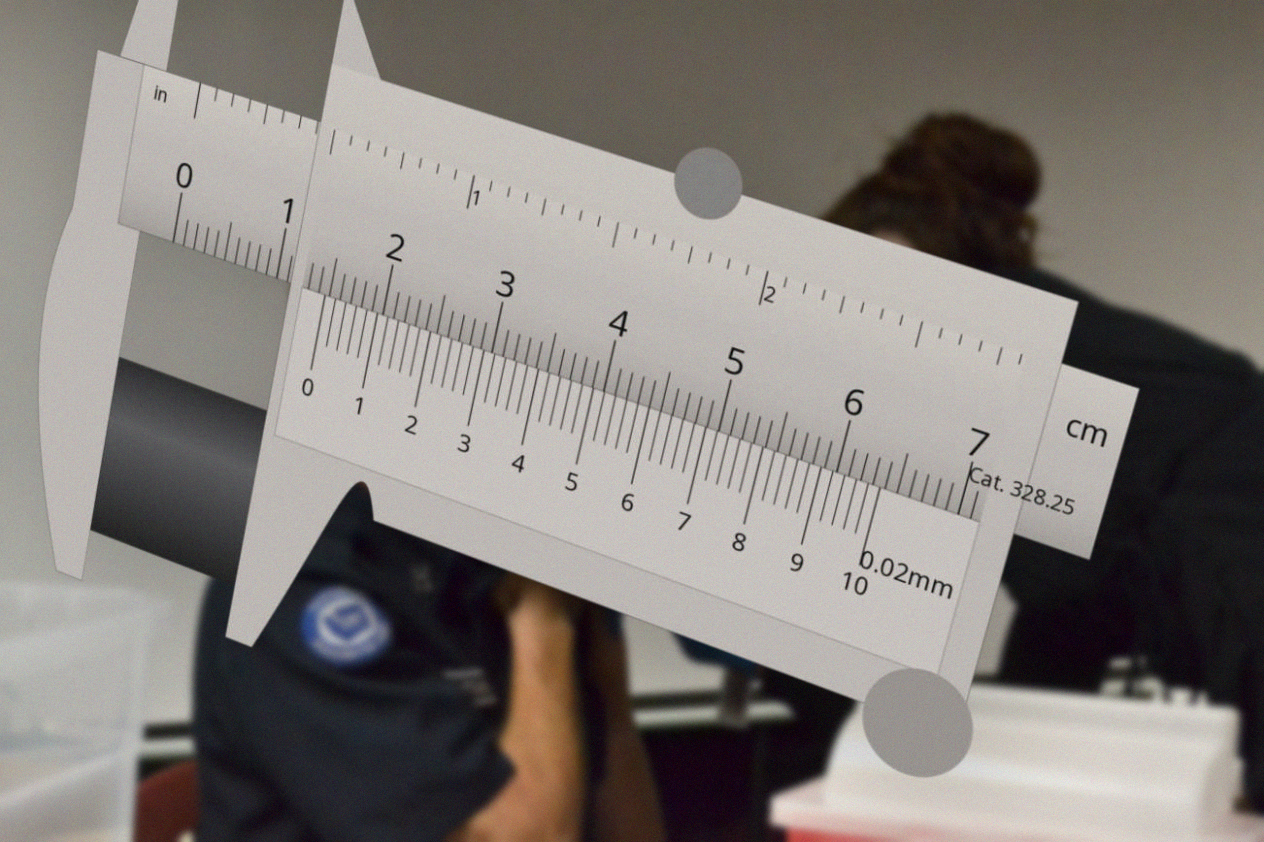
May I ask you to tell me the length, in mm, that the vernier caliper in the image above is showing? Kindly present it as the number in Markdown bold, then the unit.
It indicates **14.6** mm
